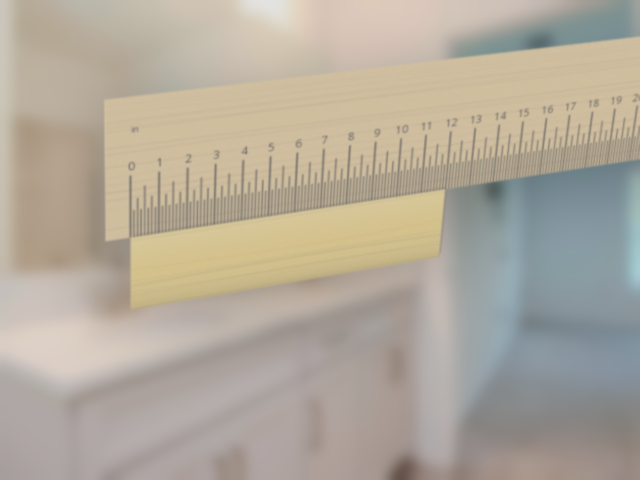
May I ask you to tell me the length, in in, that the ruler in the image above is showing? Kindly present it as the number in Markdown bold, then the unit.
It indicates **12** in
